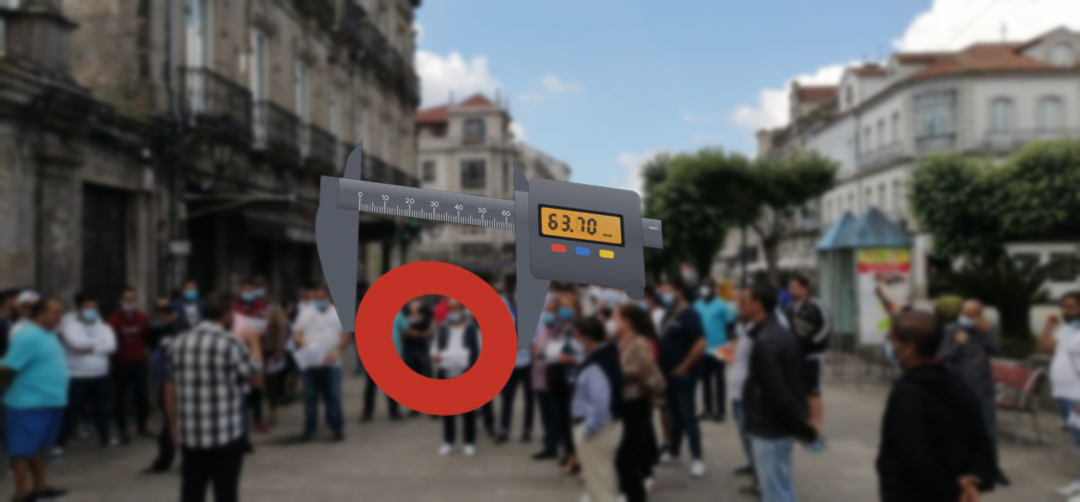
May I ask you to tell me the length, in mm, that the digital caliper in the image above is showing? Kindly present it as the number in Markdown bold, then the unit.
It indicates **63.70** mm
